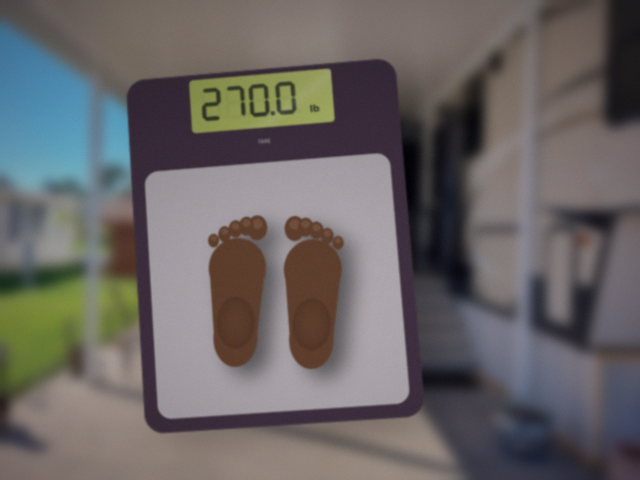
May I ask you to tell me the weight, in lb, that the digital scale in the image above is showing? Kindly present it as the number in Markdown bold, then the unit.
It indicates **270.0** lb
